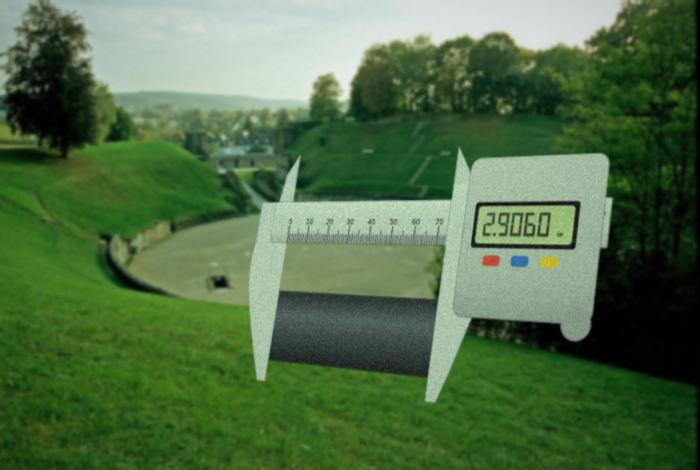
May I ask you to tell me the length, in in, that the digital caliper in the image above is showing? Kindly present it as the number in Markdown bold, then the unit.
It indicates **2.9060** in
